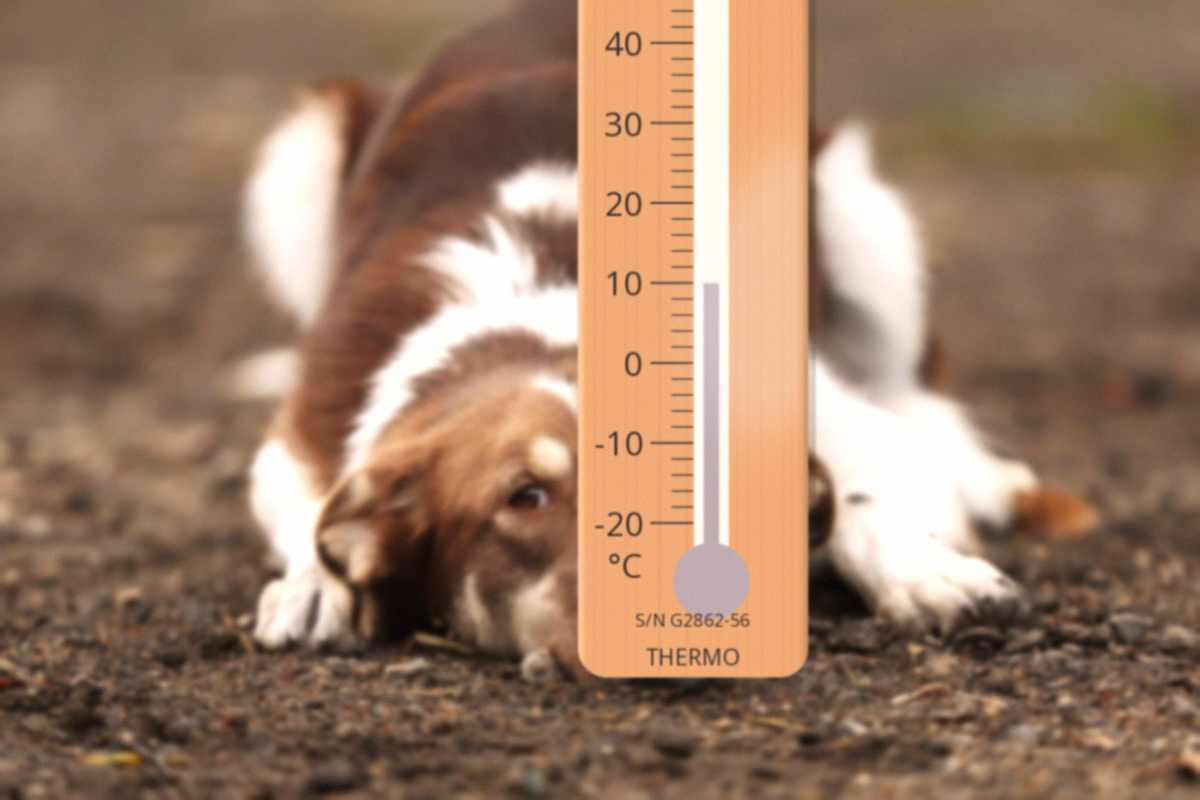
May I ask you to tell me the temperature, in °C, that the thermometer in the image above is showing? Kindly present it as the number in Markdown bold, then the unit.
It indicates **10** °C
